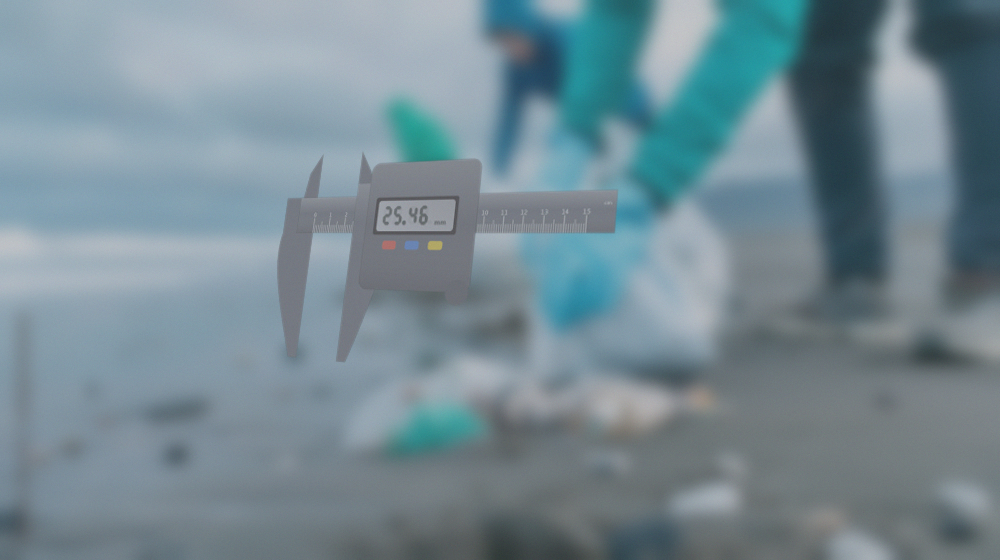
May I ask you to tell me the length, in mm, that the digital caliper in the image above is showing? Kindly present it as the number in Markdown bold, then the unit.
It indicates **25.46** mm
